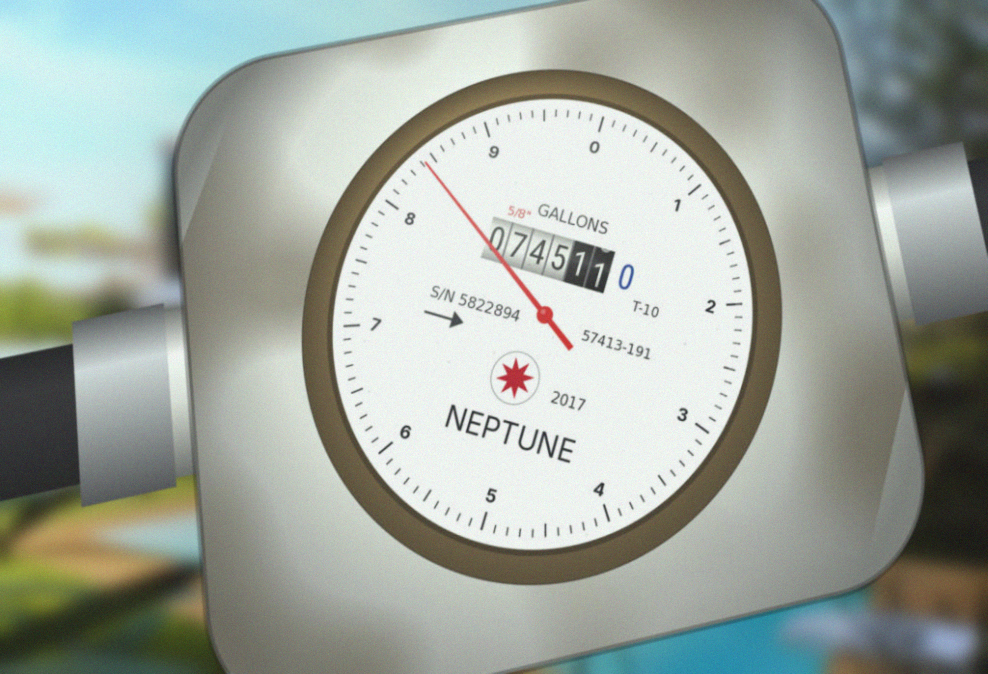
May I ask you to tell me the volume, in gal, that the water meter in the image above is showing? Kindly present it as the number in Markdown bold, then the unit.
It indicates **745108.4** gal
